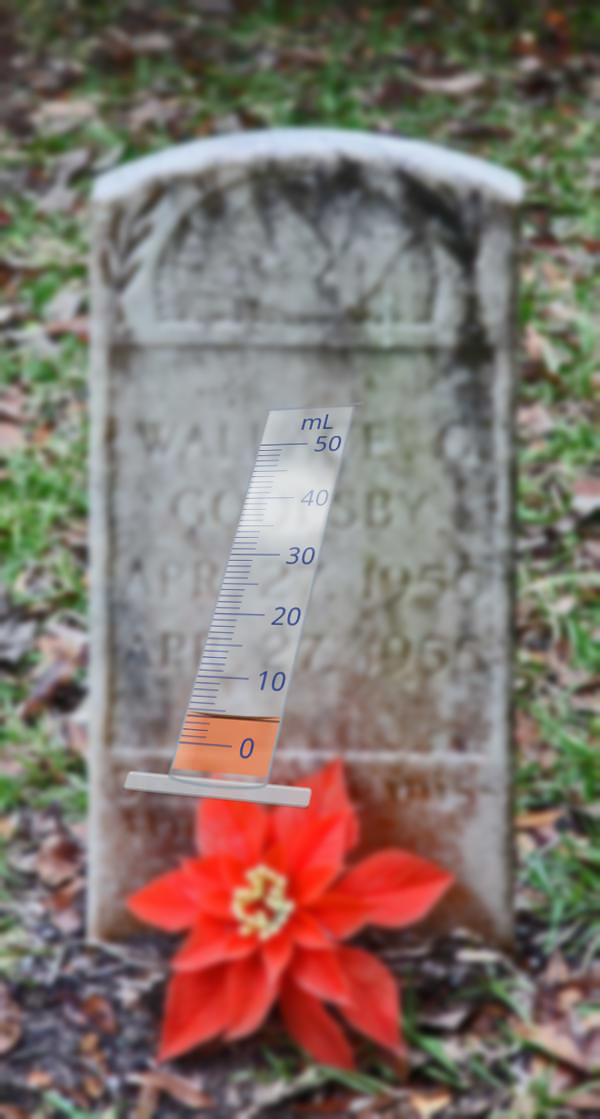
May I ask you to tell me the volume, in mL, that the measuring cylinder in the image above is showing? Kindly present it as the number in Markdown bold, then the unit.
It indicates **4** mL
